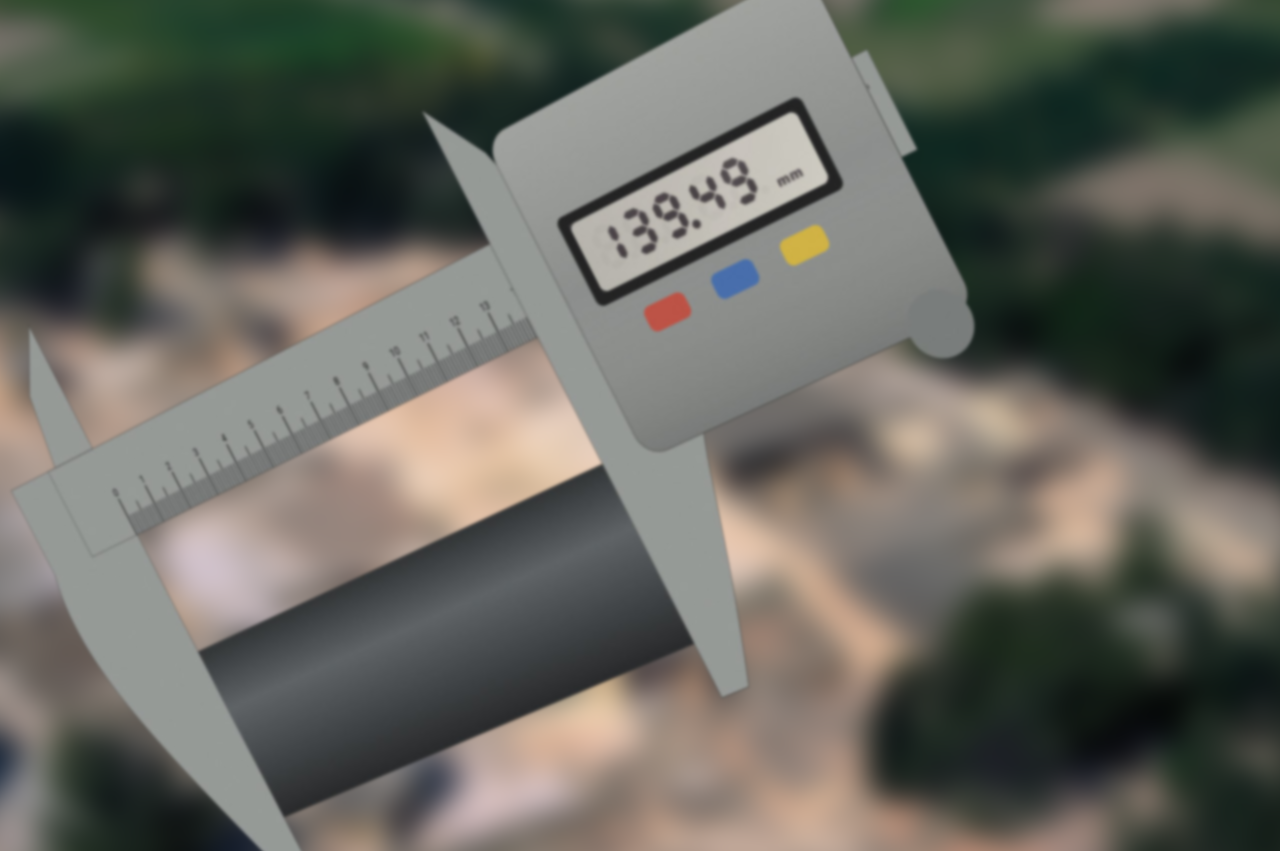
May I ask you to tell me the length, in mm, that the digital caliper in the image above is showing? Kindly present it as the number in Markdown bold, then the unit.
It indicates **139.49** mm
